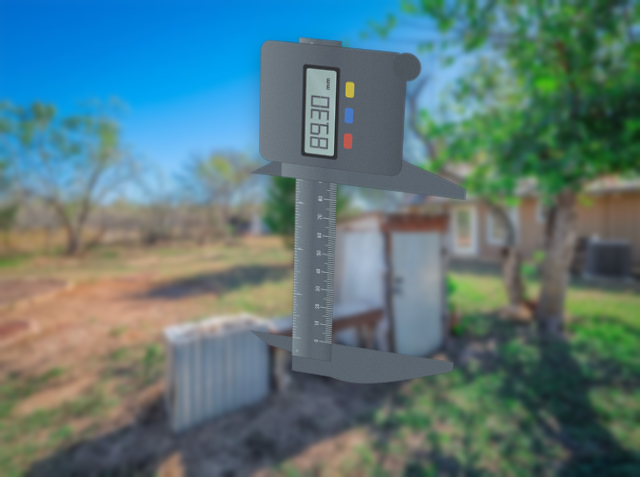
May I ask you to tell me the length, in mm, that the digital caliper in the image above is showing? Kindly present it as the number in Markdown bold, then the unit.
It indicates **89.30** mm
